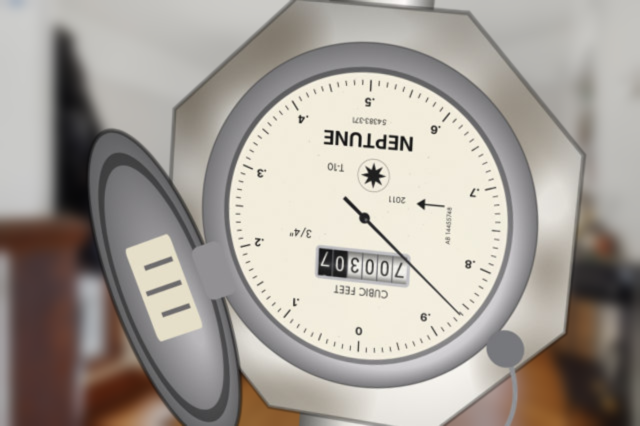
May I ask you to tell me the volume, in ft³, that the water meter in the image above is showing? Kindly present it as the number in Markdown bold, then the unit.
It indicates **700306.86** ft³
